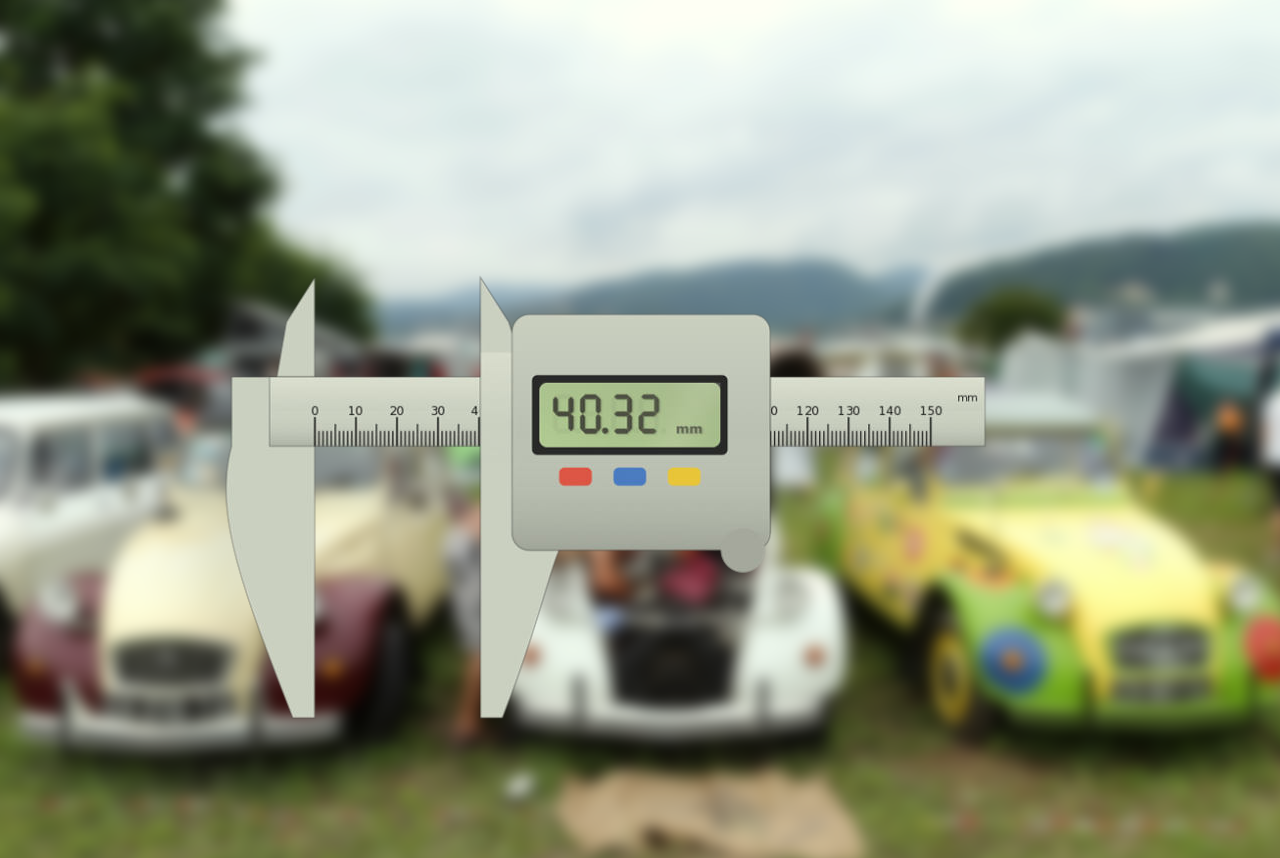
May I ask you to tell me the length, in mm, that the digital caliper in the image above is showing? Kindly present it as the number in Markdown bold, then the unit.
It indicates **40.32** mm
